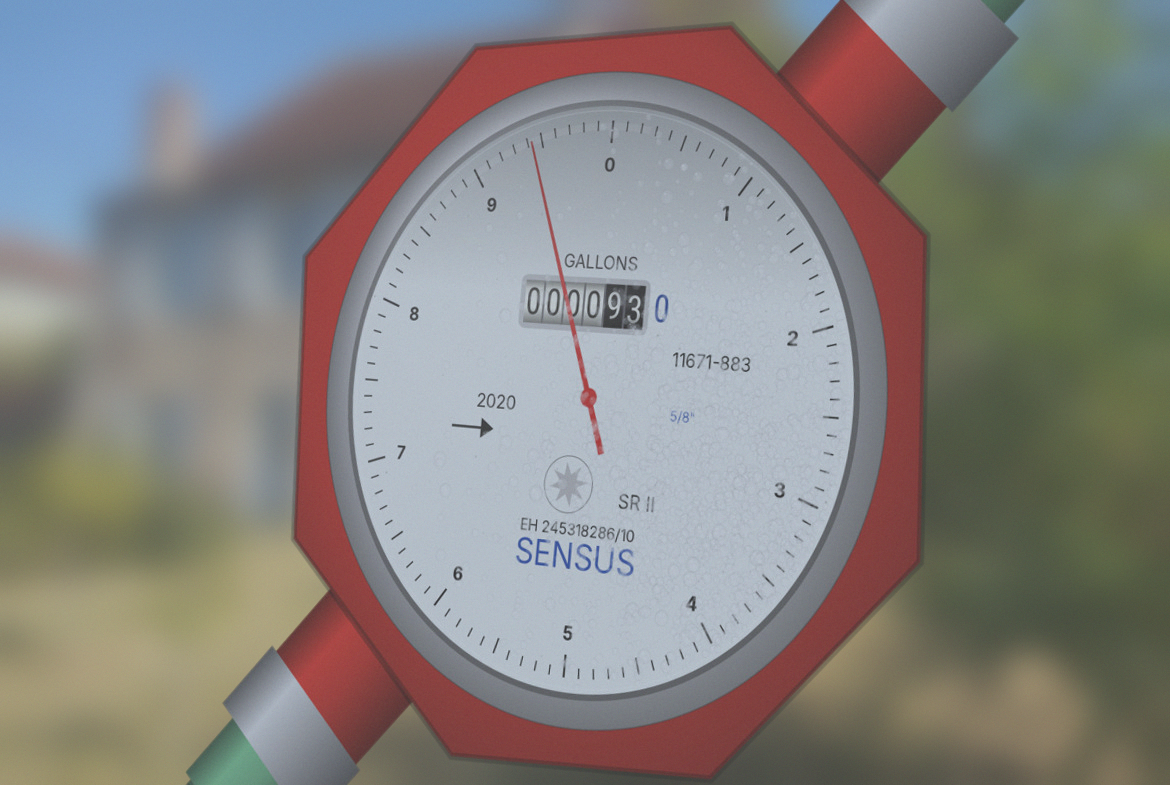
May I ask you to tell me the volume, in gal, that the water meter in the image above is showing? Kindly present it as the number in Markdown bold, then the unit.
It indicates **929.4** gal
